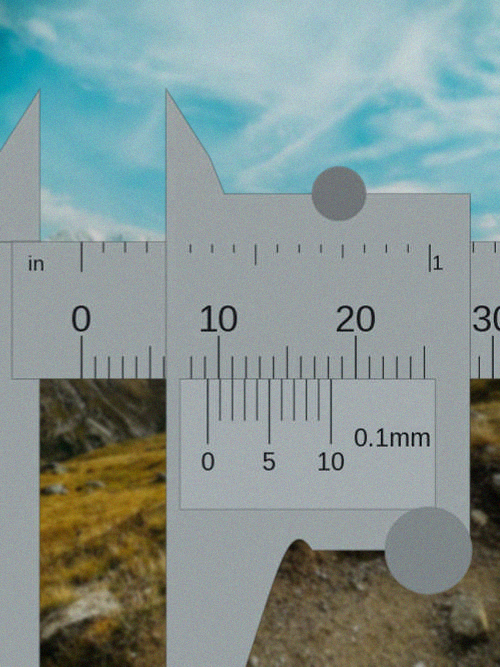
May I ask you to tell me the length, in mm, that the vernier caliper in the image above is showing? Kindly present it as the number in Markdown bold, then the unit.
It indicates **9.2** mm
